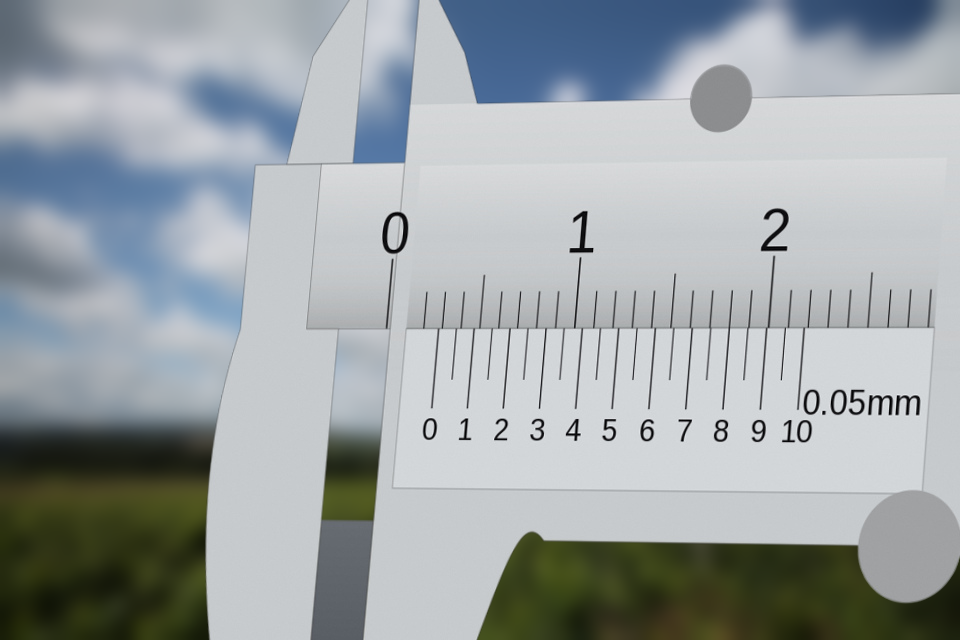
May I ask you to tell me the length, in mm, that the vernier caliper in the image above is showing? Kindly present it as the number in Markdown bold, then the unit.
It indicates **2.8** mm
